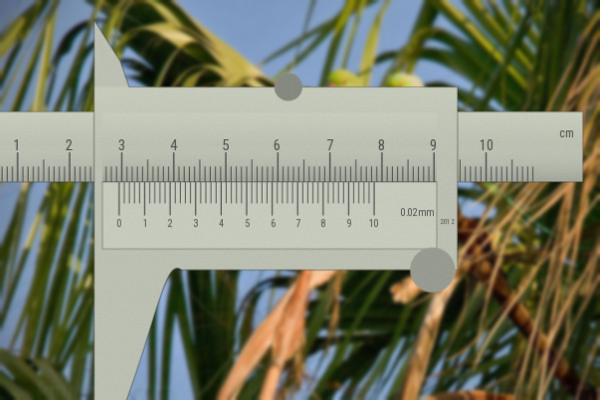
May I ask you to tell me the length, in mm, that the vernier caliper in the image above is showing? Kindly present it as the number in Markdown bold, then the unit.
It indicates **29.5** mm
